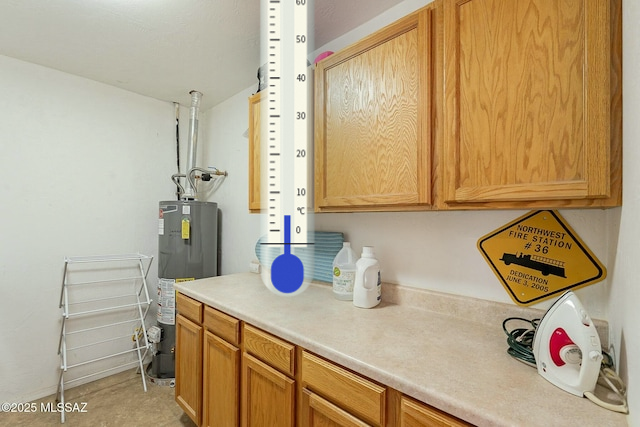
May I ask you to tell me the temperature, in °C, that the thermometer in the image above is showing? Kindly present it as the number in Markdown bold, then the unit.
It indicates **4** °C
